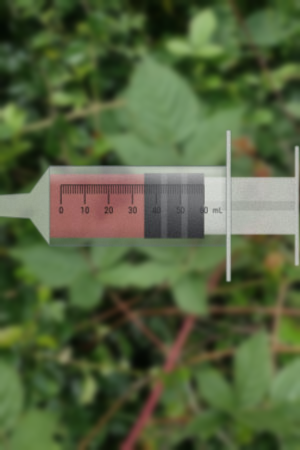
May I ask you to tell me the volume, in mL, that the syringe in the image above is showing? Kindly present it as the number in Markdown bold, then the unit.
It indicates **35** mL
